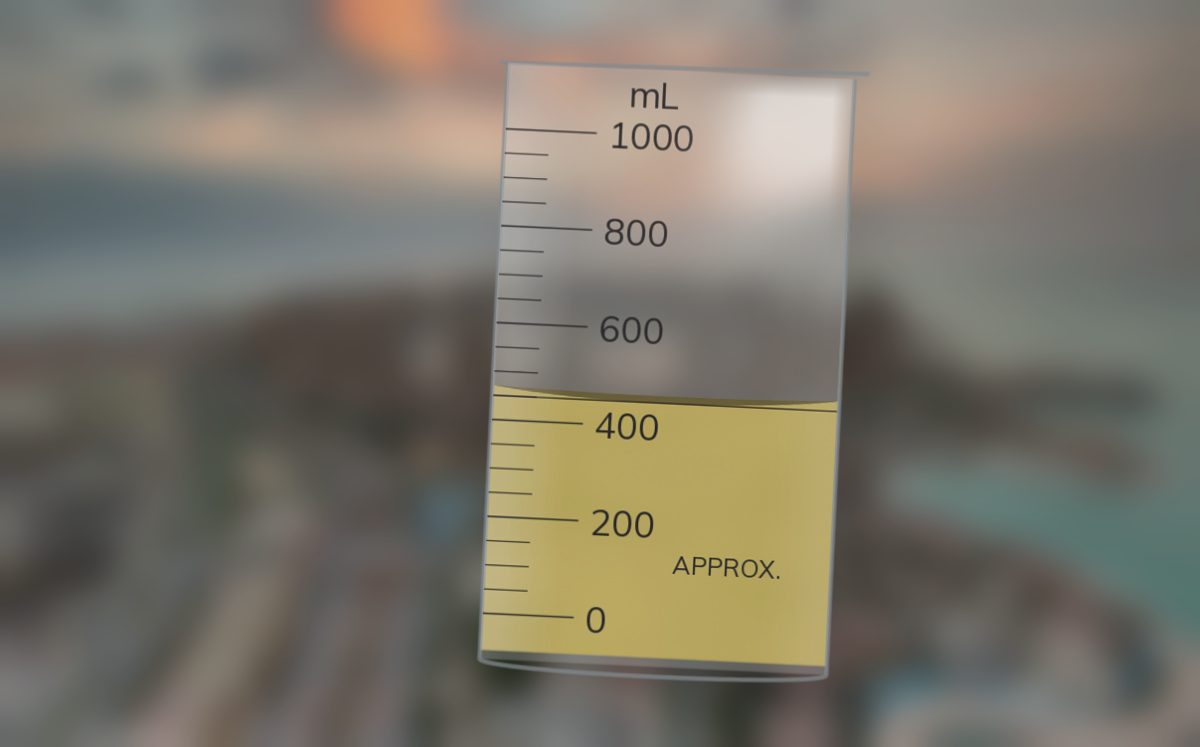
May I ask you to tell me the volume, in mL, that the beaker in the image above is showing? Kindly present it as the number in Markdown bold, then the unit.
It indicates **450** mL
